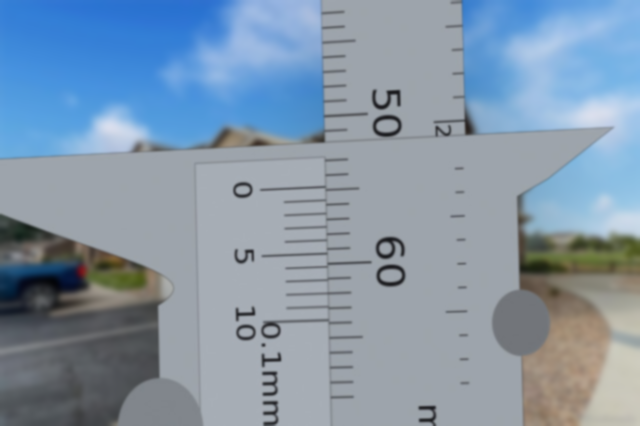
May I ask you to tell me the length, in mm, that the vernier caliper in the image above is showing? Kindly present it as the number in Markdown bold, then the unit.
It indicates **54.8** mm
